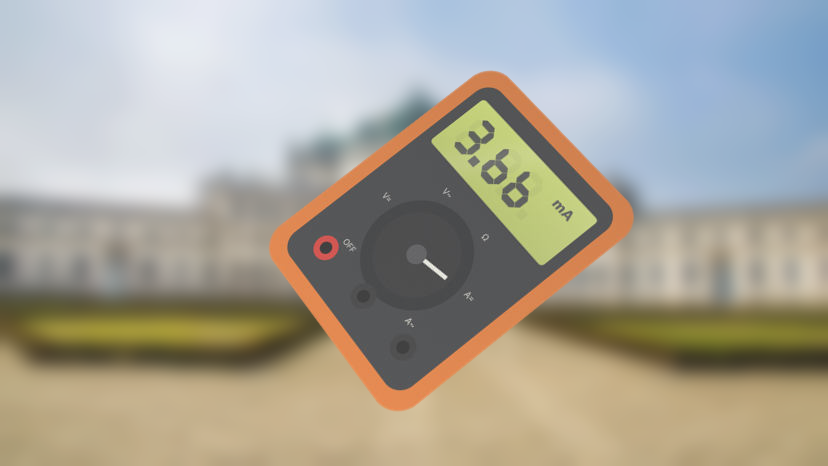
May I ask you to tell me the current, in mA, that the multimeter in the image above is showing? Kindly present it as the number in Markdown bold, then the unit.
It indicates **3.66** mA
